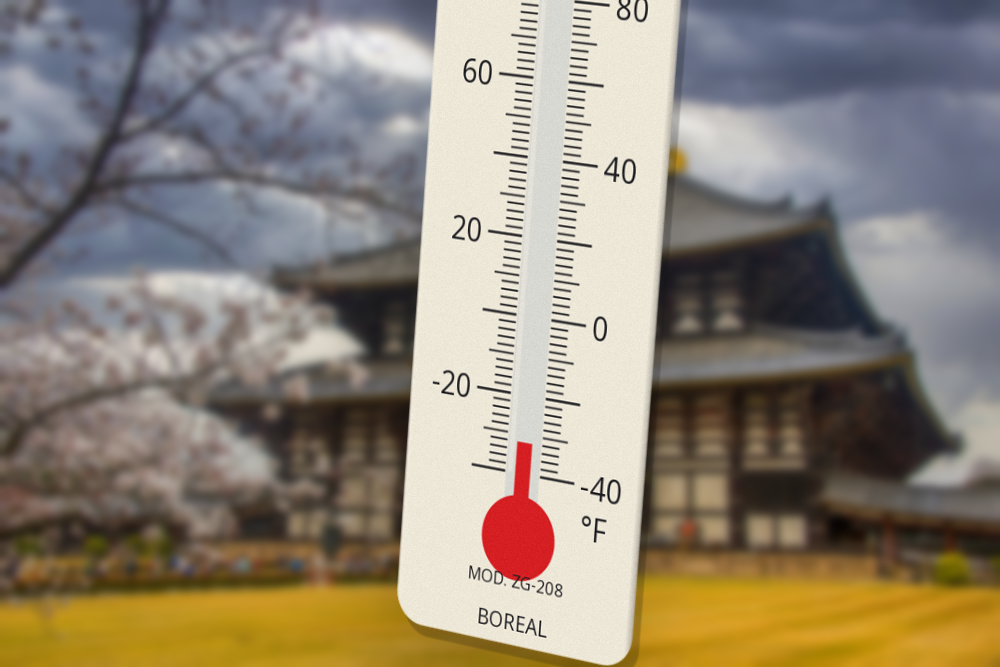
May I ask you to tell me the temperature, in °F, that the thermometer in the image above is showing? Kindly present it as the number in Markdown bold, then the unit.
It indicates **-32** °F
